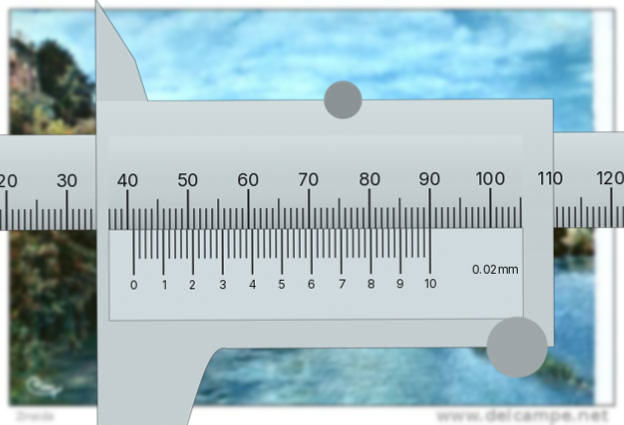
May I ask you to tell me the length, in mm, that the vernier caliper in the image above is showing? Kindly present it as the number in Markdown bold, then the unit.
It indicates **41.0** mm
